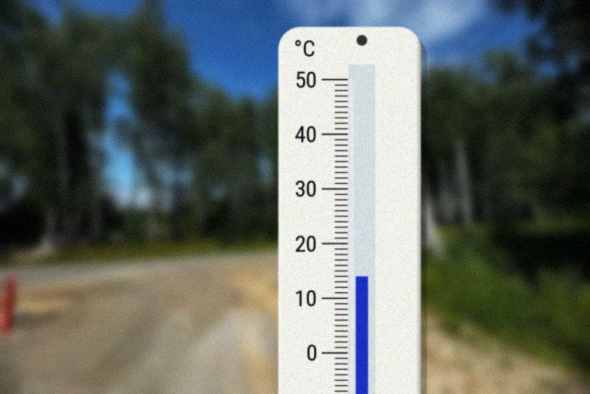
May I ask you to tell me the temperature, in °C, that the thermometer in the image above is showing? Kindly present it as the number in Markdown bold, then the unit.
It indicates **14** °C
